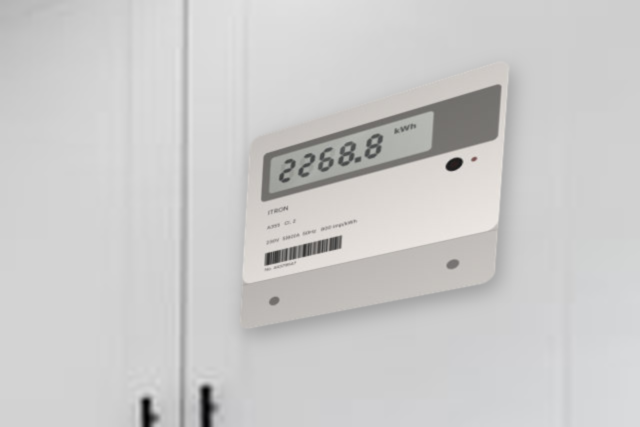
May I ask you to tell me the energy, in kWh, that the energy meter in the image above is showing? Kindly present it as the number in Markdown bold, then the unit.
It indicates **2268.8** kWh
